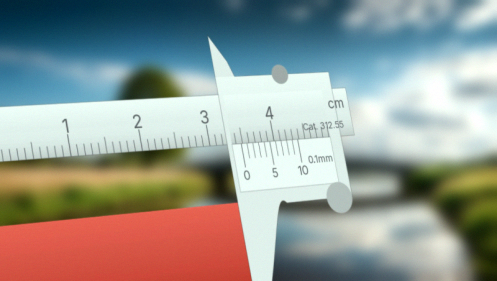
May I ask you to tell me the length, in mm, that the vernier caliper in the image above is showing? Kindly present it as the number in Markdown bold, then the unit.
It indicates **34.8** mm
